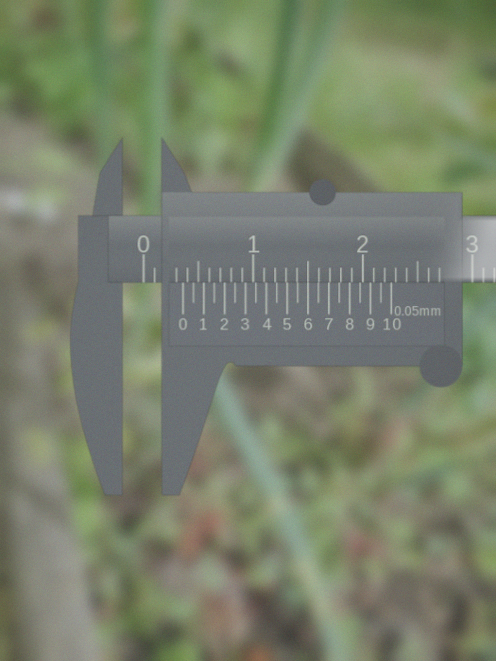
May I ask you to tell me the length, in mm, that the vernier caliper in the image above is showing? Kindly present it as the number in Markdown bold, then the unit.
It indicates **3.6** mm
